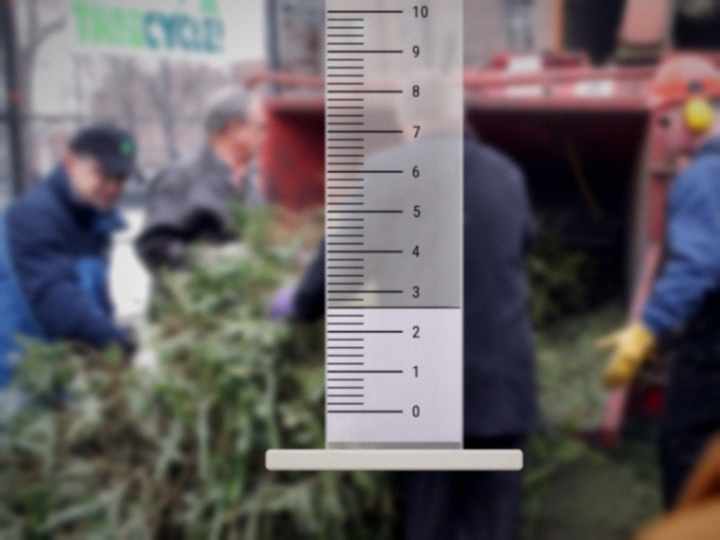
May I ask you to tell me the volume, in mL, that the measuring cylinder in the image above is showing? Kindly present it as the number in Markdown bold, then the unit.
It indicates **2.6** mL
